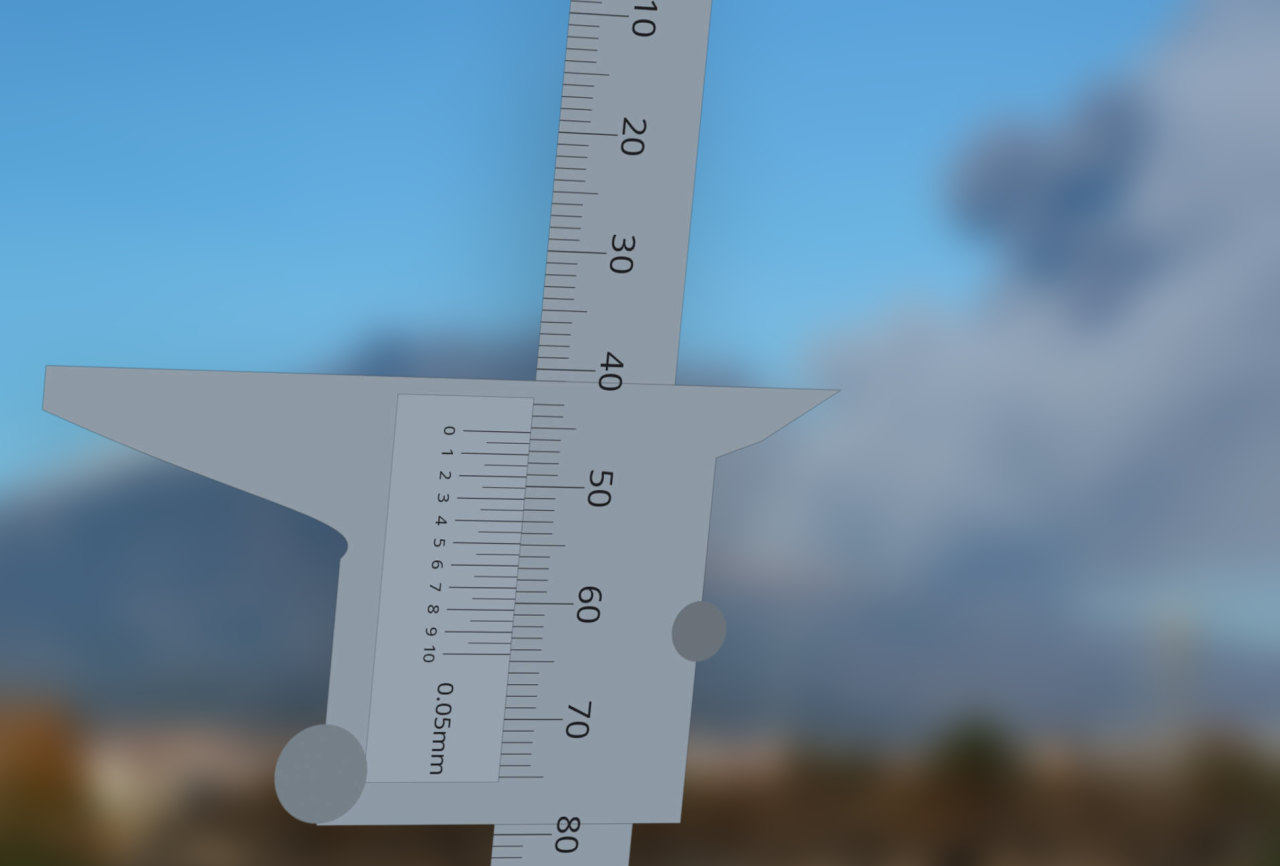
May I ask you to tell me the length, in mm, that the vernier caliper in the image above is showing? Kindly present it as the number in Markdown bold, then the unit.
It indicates **45.4** mm
